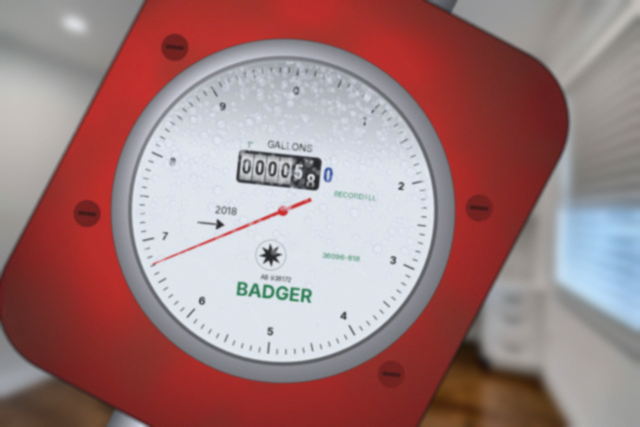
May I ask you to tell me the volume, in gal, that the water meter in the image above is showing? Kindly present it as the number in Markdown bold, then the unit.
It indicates **576.7** gal
